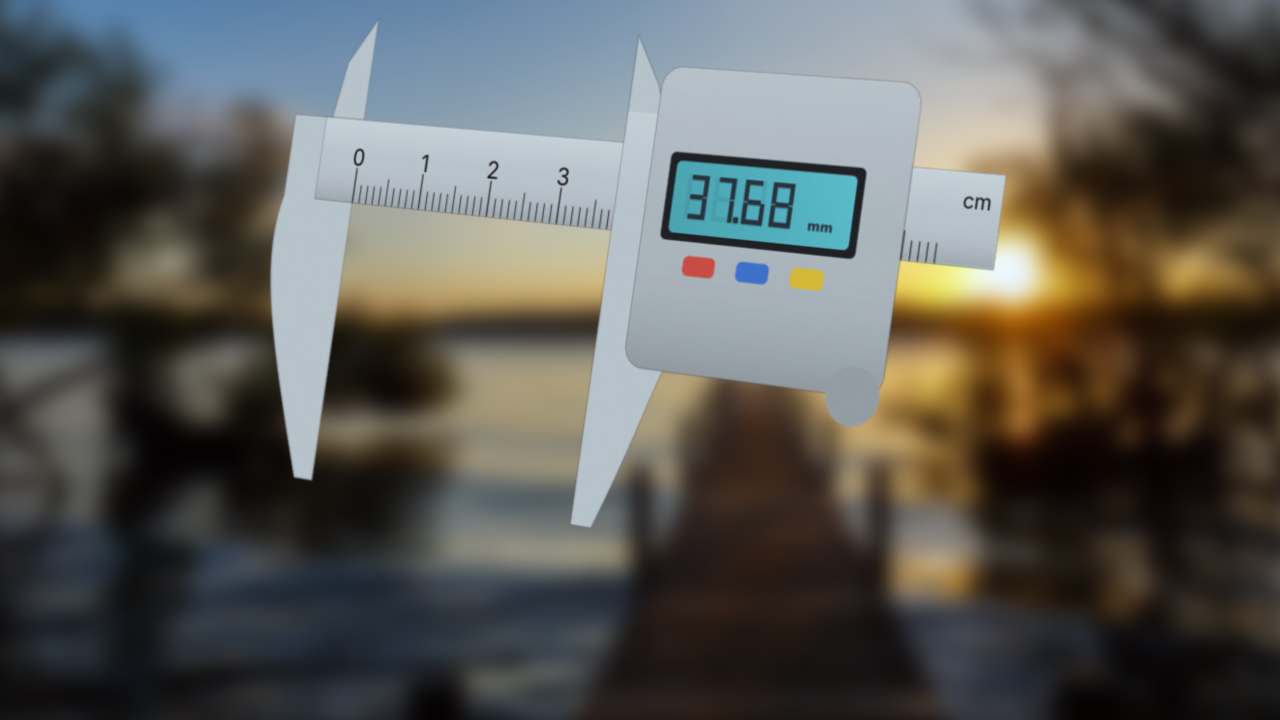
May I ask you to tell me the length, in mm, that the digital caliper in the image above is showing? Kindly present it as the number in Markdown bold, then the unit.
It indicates **37.68** mm
